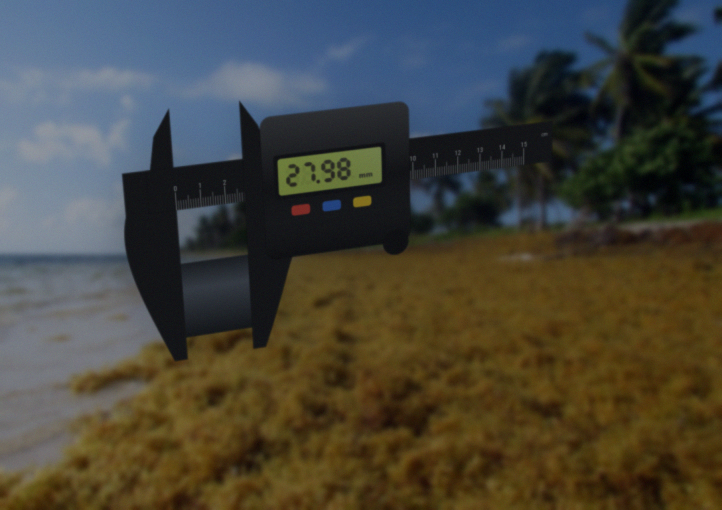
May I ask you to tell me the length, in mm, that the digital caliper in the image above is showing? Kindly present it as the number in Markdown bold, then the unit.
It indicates **27.98** mm
